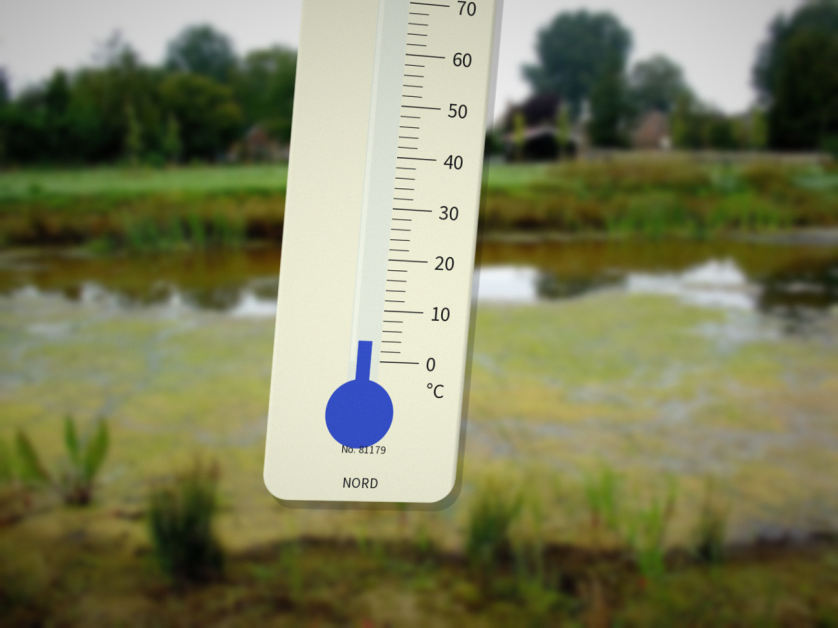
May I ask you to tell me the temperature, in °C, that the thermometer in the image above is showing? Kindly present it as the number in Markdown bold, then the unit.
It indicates **4** °C
